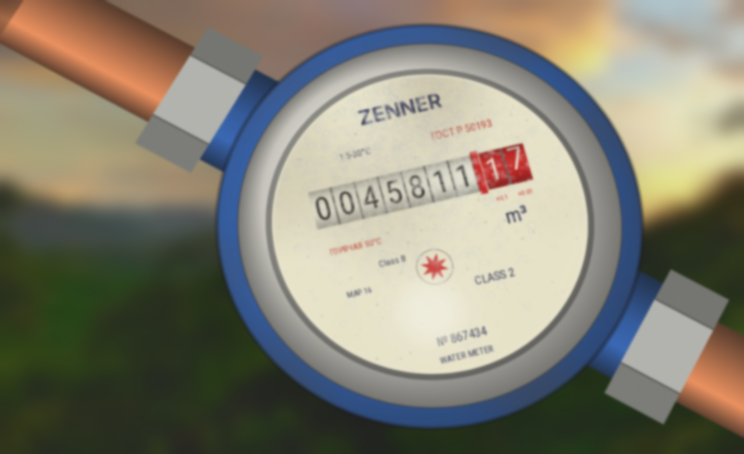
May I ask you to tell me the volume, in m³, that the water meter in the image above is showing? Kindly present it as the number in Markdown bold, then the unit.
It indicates **45811.17** m³
